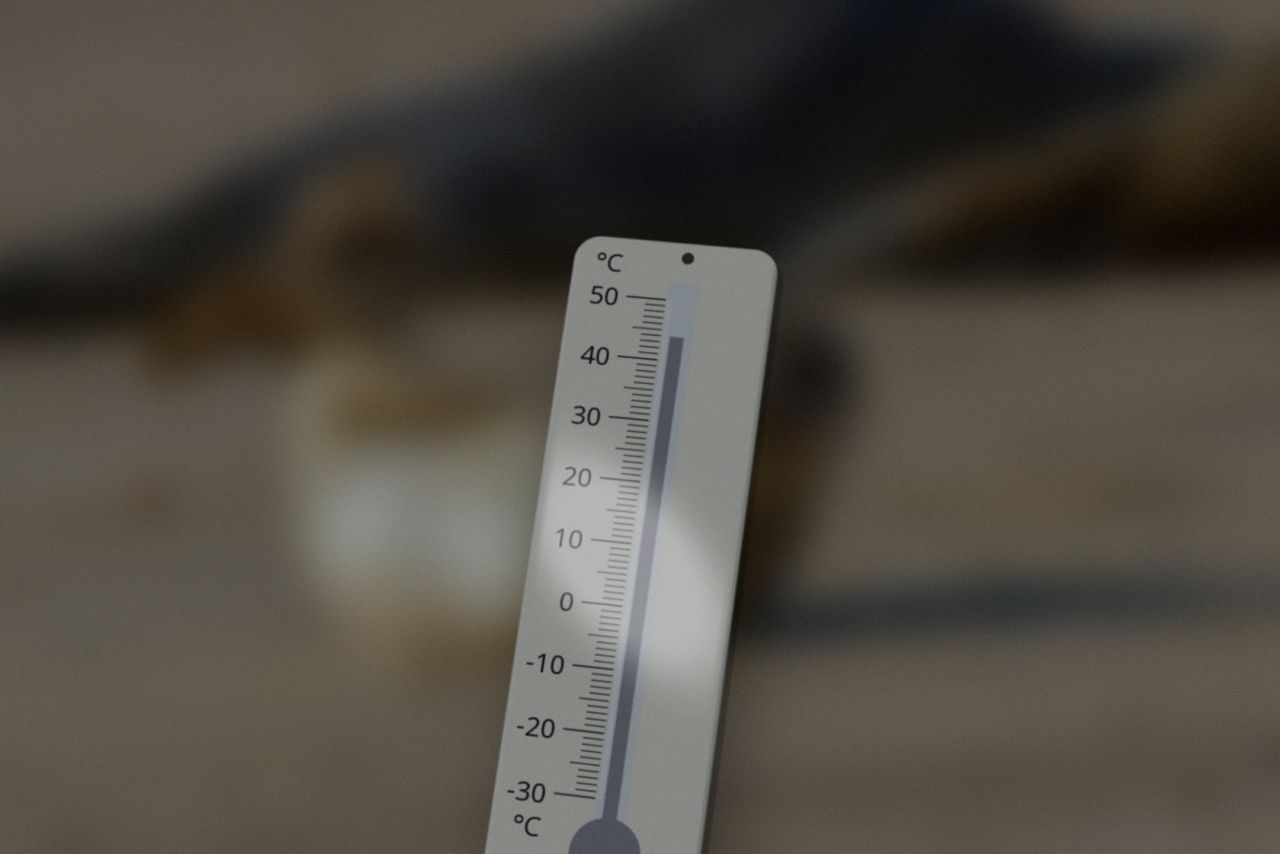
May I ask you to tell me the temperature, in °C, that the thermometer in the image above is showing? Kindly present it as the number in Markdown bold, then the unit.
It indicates **44** °C
